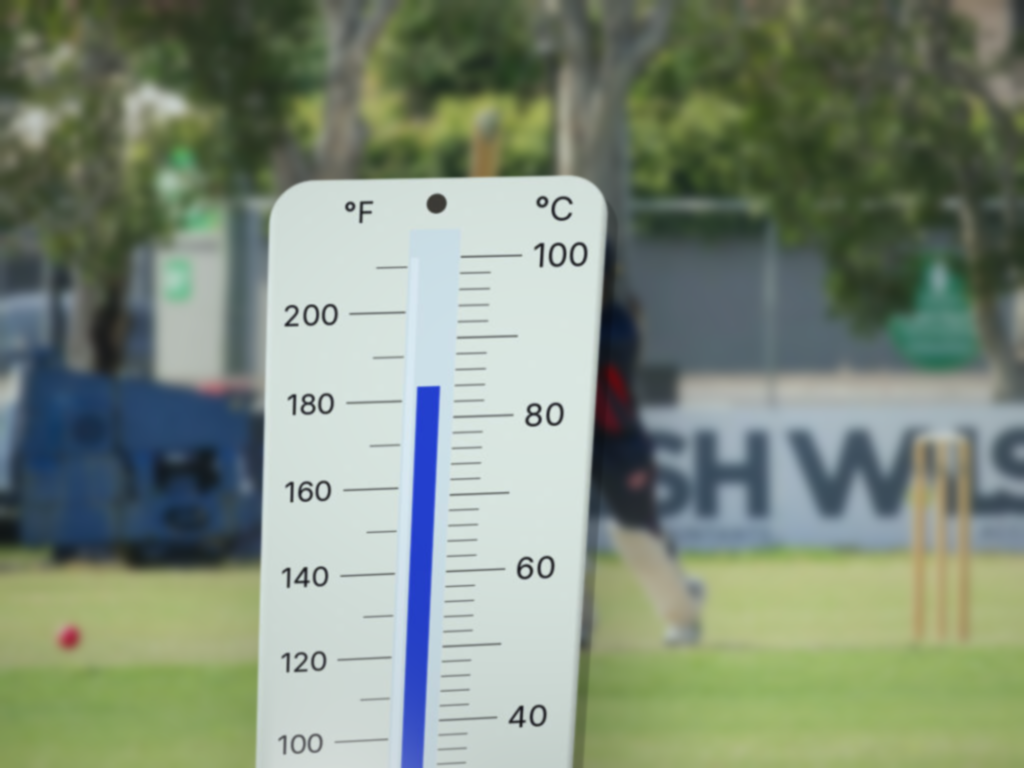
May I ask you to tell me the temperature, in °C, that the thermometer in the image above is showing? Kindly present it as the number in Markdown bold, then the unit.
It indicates **84** °C
